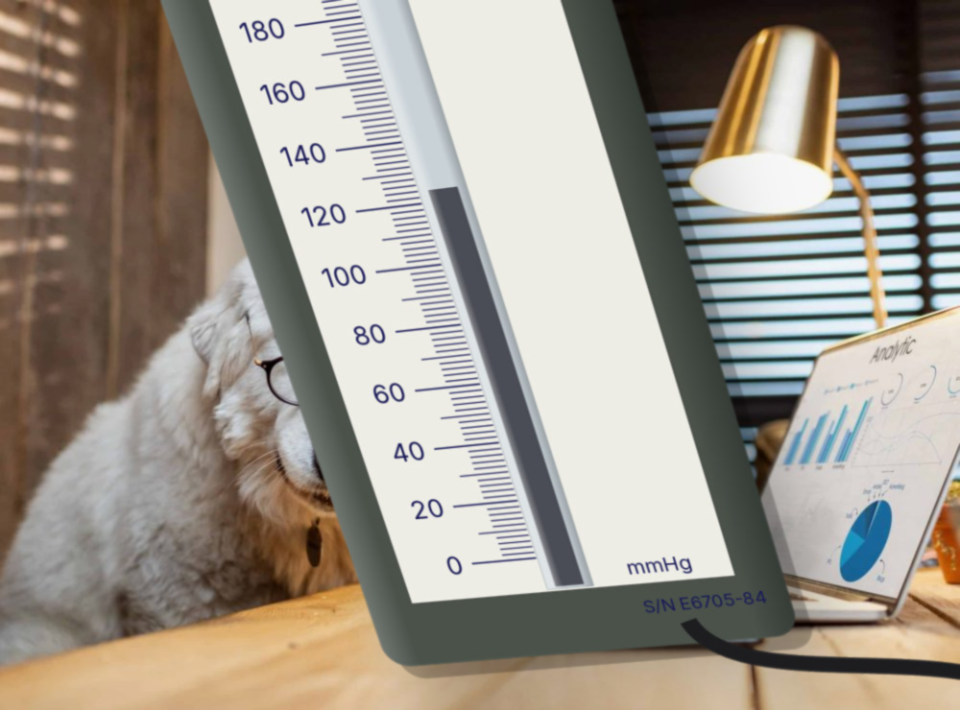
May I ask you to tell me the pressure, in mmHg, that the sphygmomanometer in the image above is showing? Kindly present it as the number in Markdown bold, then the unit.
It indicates **124** mmHg
